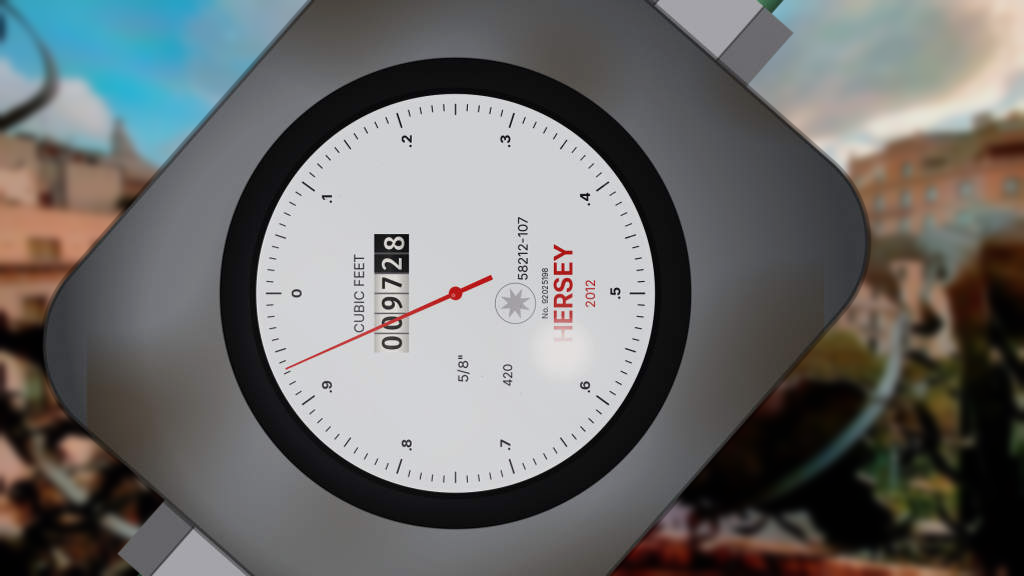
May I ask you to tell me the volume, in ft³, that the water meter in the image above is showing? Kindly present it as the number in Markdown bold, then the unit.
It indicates **9727.93** ft³
